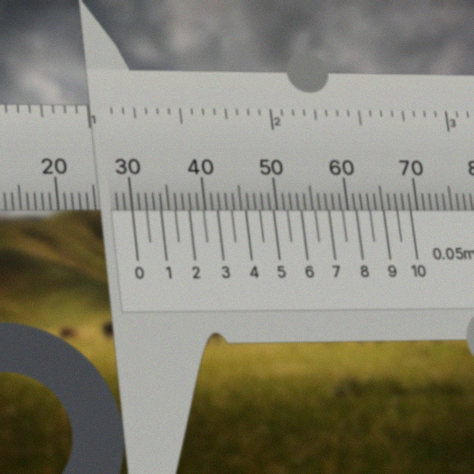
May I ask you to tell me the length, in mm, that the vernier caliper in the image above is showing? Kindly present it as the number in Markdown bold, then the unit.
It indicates **30.0** mm
